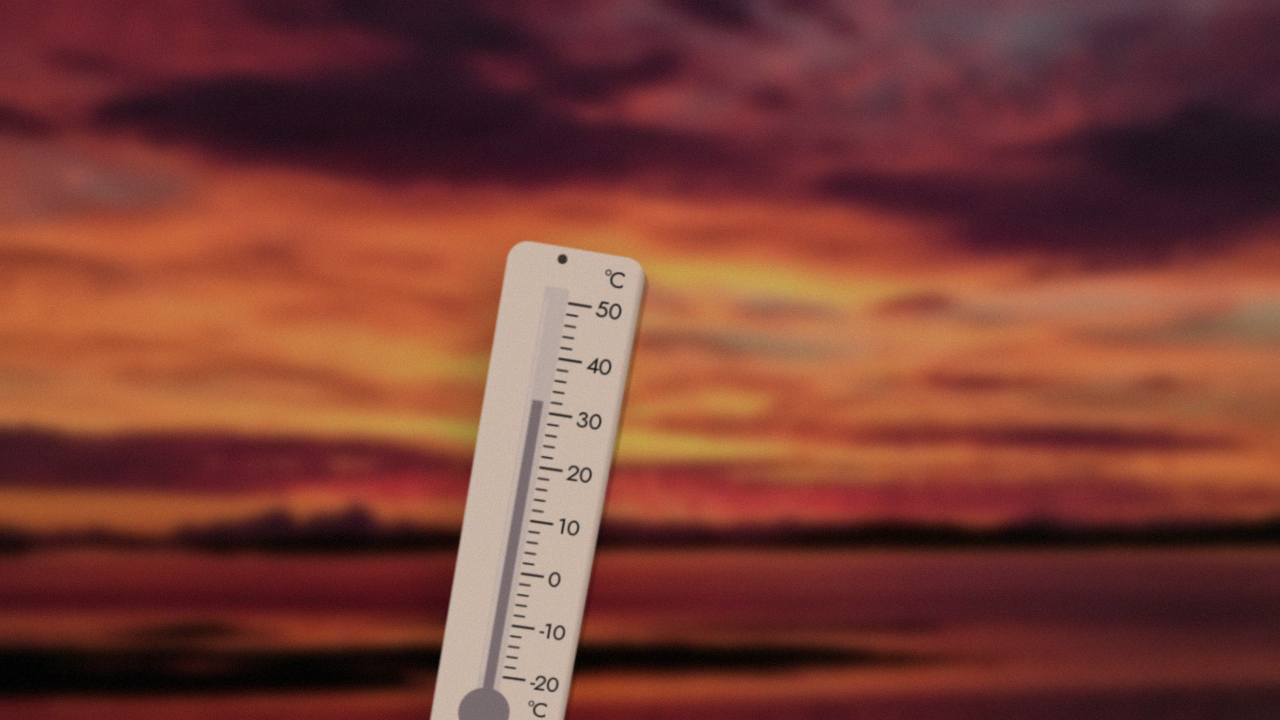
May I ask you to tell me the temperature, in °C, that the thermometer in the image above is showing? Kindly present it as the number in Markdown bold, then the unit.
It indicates **32** °C
